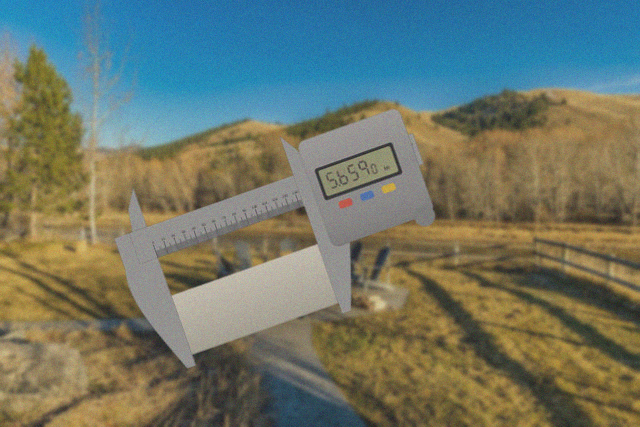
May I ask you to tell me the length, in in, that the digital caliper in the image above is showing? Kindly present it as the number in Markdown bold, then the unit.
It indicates **5.6590** in
